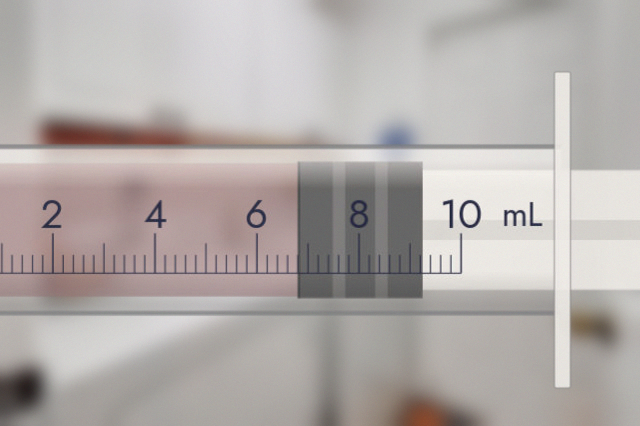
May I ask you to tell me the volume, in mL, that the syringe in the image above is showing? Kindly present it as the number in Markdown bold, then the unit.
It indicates **6.8** mL
